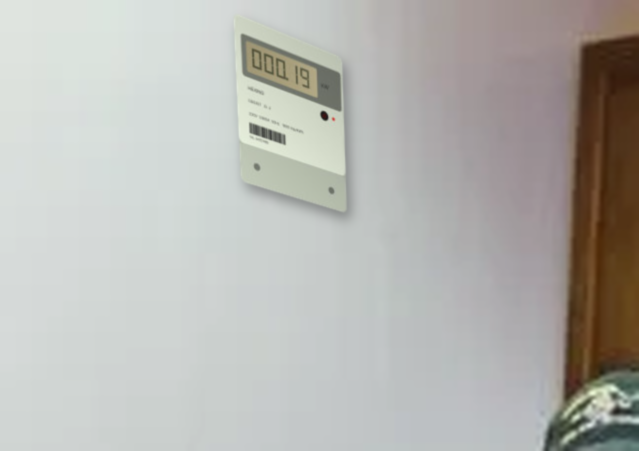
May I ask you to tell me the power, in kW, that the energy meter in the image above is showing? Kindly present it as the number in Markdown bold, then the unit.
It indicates **0.19** kW
